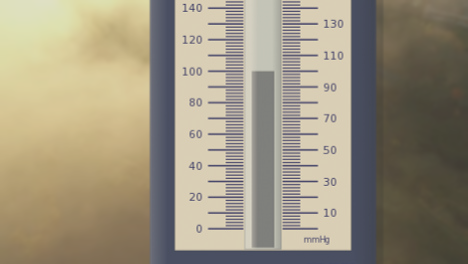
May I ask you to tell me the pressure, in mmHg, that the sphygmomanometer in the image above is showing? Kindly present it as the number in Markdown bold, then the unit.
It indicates **100** mmHg
